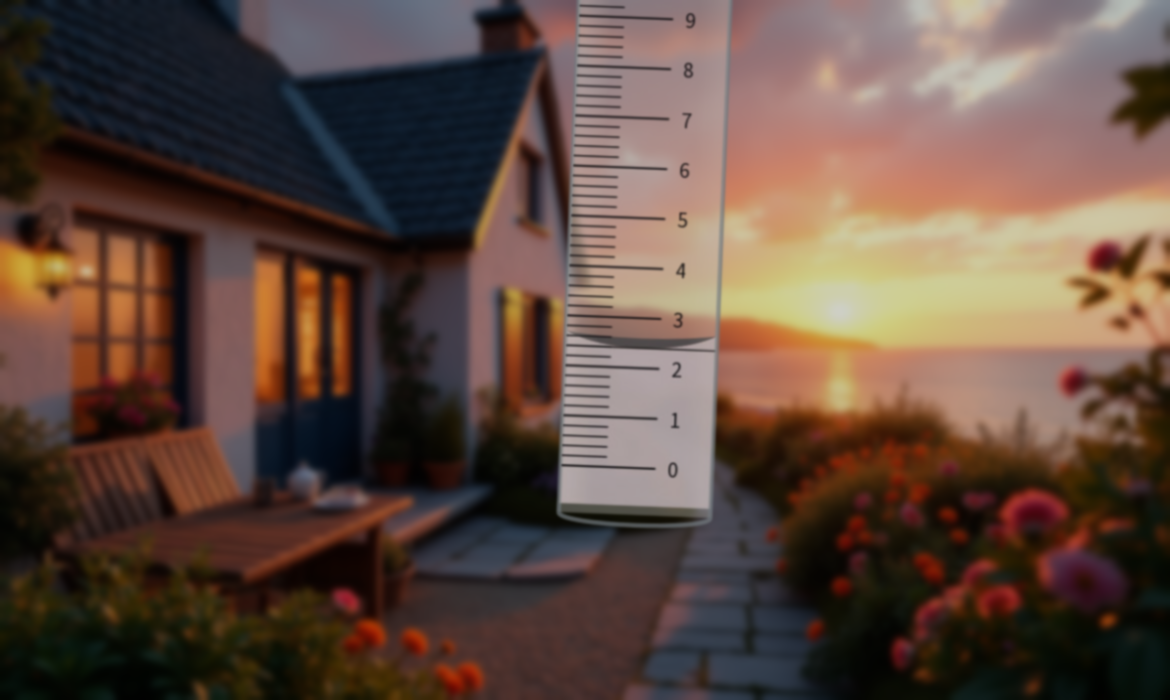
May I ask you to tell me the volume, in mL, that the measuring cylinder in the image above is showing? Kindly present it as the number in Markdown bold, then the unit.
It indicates **2.4** mL
